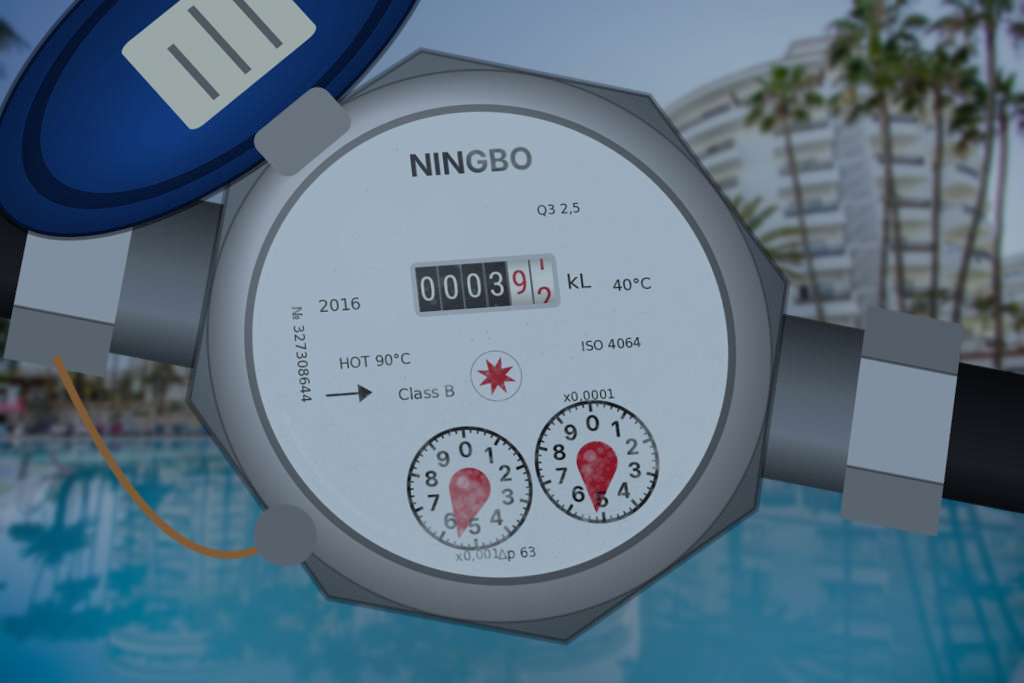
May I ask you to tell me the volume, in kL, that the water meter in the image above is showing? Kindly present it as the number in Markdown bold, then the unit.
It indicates **3.9155** kL
